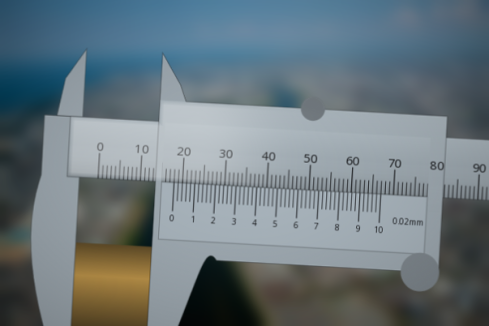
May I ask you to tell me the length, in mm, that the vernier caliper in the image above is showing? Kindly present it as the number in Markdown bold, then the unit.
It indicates **18.0** mm
